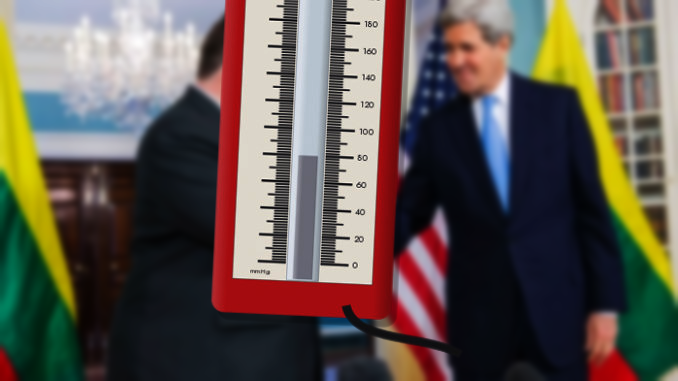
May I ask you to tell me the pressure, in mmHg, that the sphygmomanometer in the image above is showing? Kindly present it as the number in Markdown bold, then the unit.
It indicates **80** mmHg
